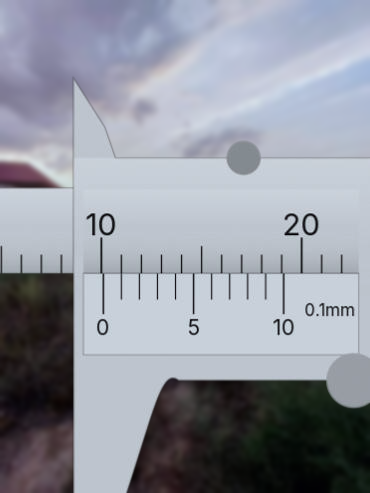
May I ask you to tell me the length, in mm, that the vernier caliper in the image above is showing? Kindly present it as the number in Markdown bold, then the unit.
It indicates **10.1** mm
